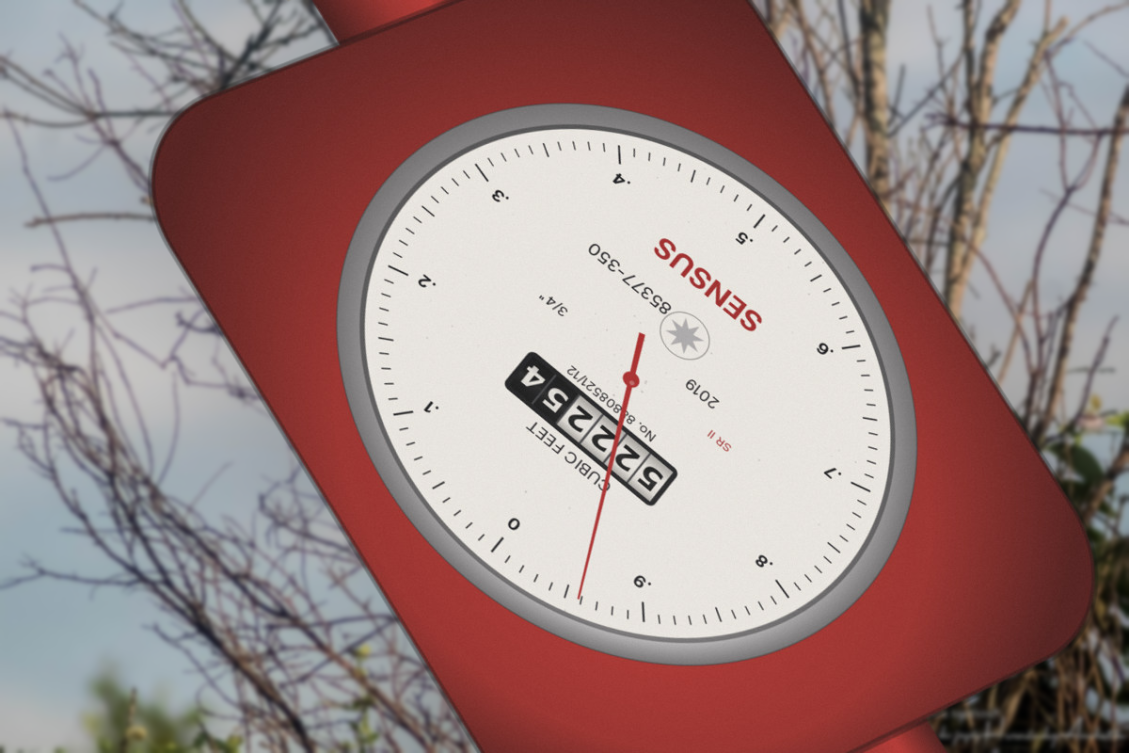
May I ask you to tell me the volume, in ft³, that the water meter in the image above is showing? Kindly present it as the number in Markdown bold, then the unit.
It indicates **522253.94** ft³
